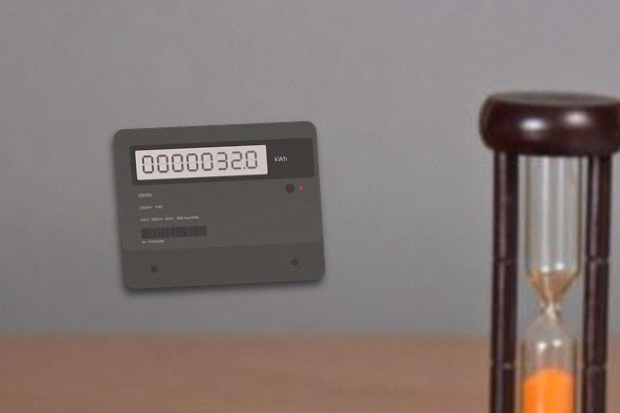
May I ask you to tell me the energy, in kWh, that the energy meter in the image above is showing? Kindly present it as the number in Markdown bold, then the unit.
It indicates **32.0** kWh
